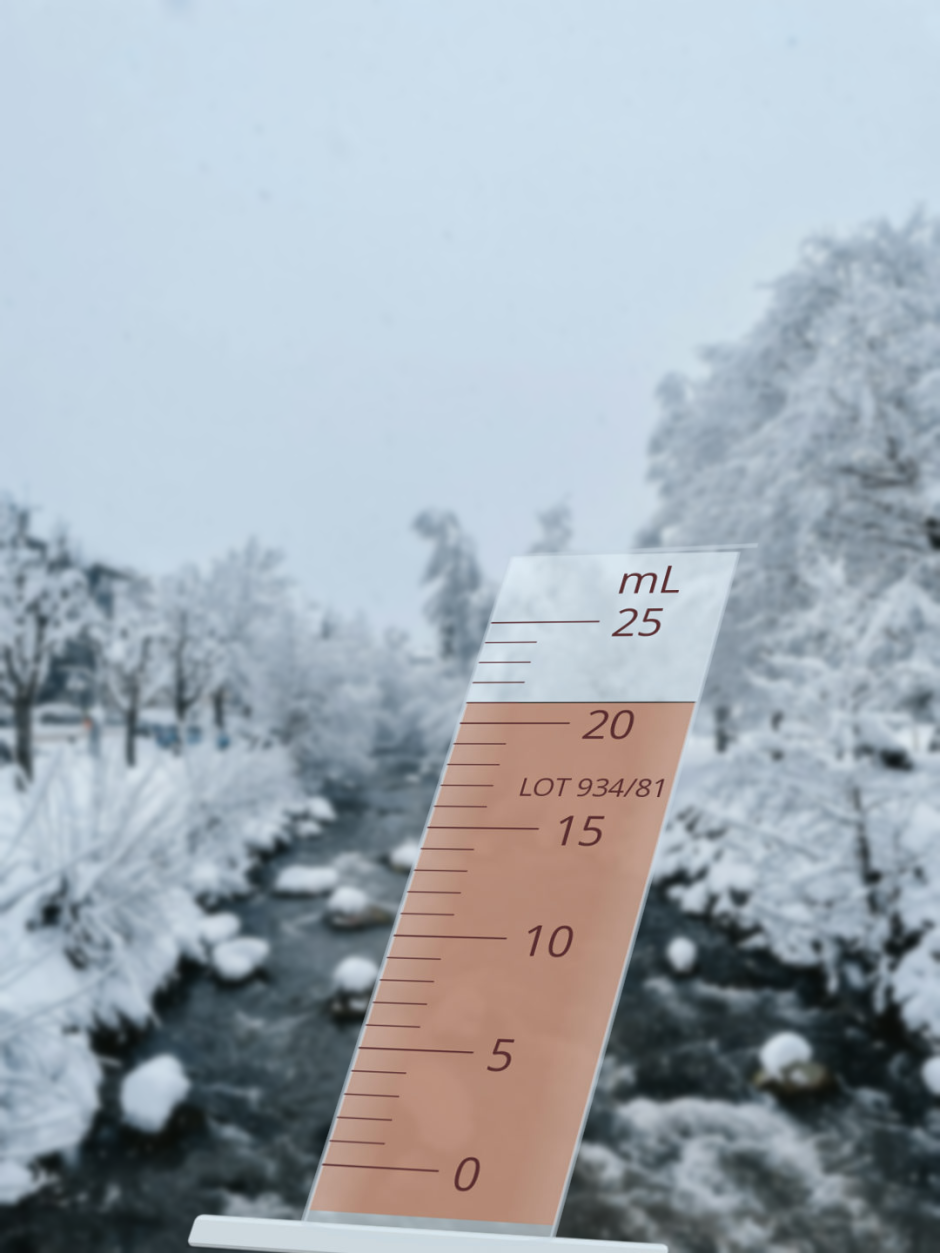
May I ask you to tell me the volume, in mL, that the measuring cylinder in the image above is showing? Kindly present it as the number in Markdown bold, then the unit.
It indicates **21** mL
